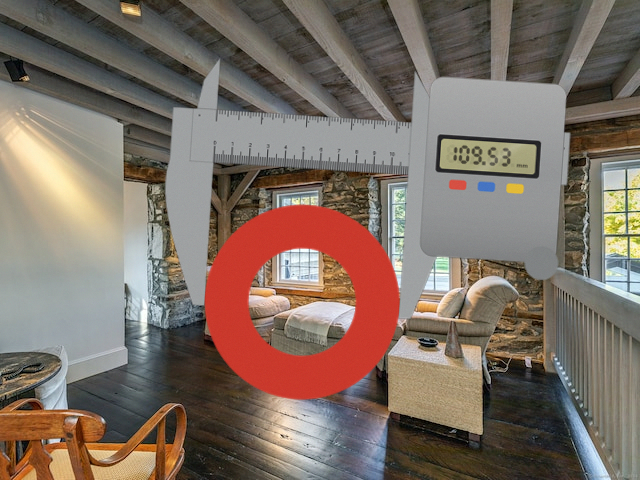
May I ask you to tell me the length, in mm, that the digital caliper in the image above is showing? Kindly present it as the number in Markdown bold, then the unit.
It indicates **109.53** mm
